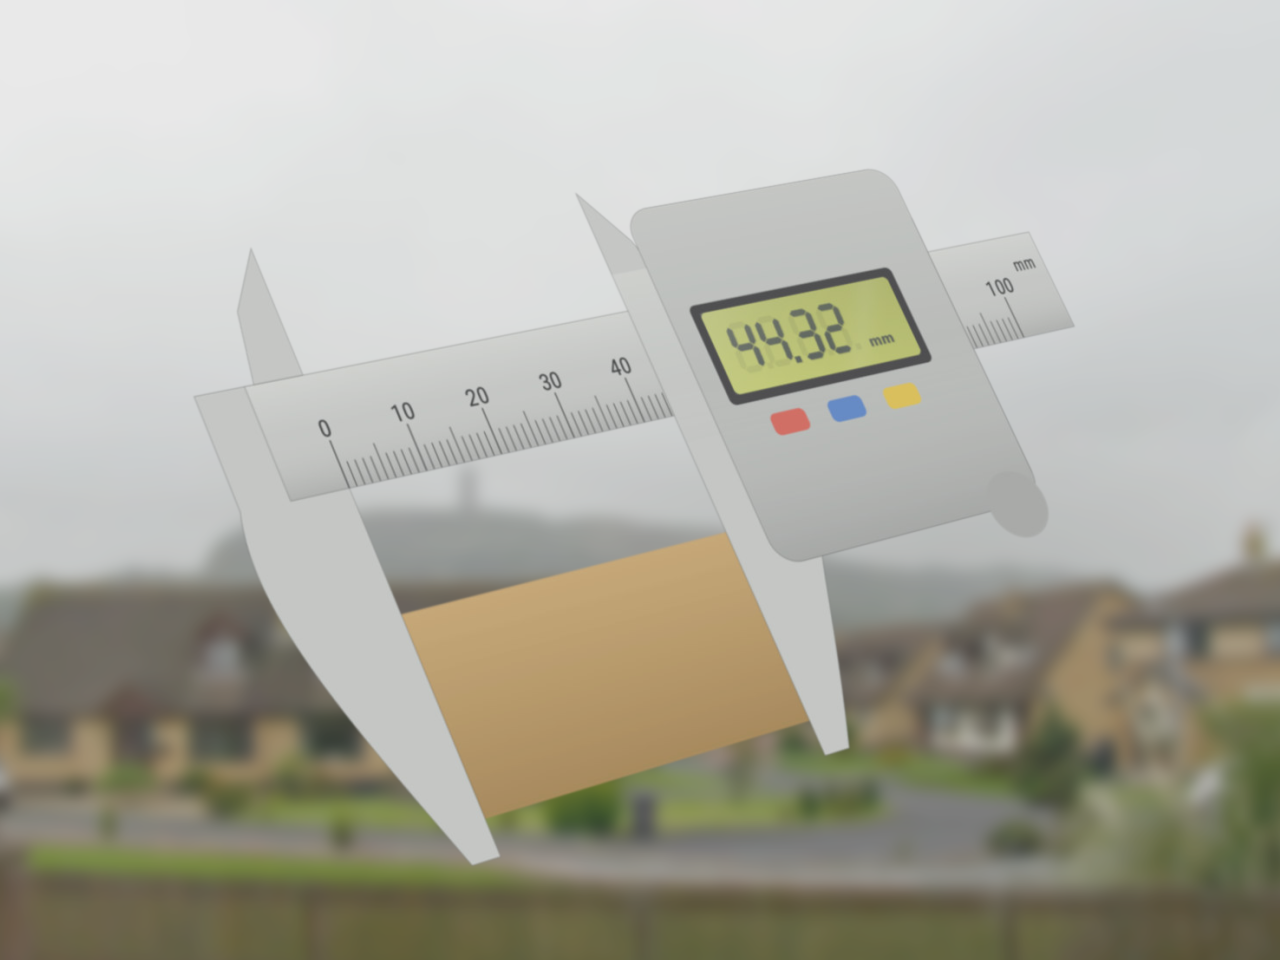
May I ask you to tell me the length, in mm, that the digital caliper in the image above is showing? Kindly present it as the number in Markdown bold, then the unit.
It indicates **44.32** mm
